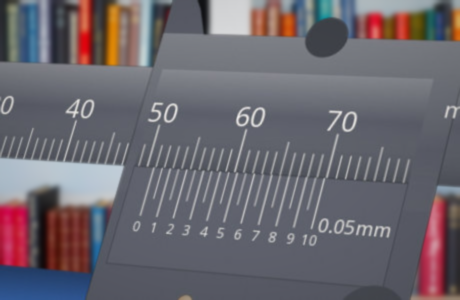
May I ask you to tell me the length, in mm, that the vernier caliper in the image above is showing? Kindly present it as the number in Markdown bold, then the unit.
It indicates **50.8** mm
